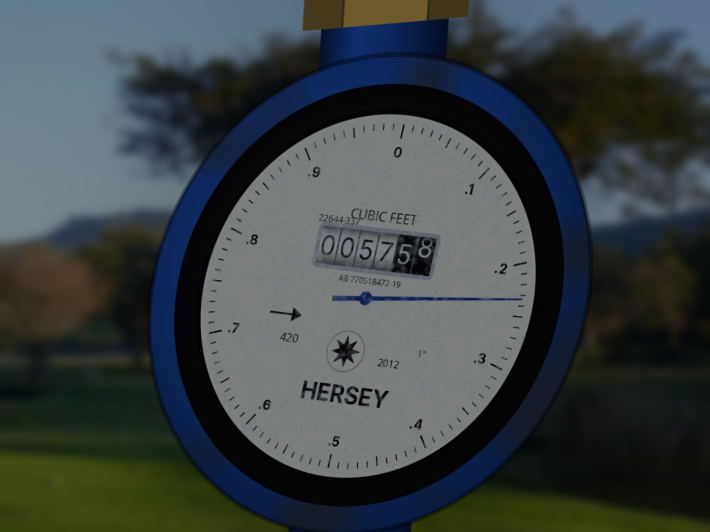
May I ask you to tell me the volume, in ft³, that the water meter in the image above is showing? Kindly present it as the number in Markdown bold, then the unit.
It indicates **5758.23** ft³
